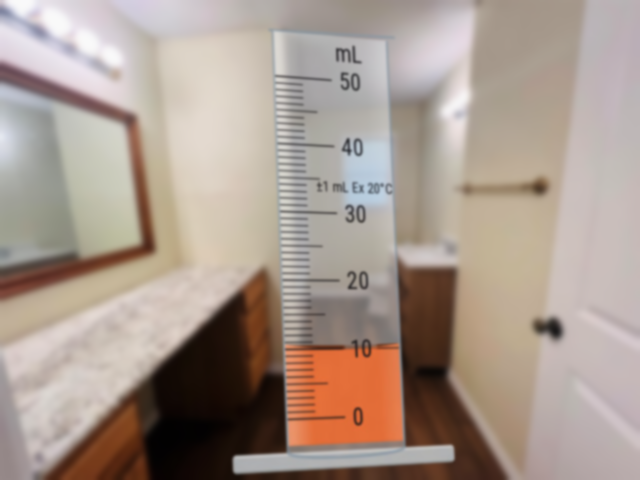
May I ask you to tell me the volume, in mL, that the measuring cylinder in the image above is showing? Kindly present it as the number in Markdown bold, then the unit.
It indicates **10** mL
